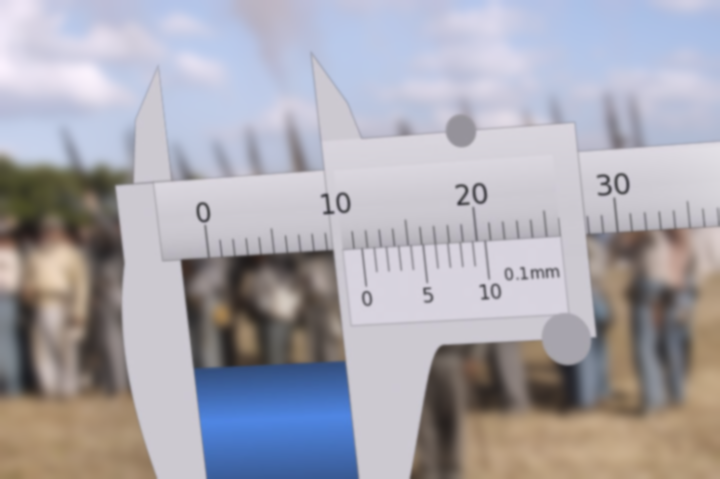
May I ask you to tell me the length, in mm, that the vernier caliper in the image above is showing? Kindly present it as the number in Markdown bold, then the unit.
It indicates **11.6** mm
